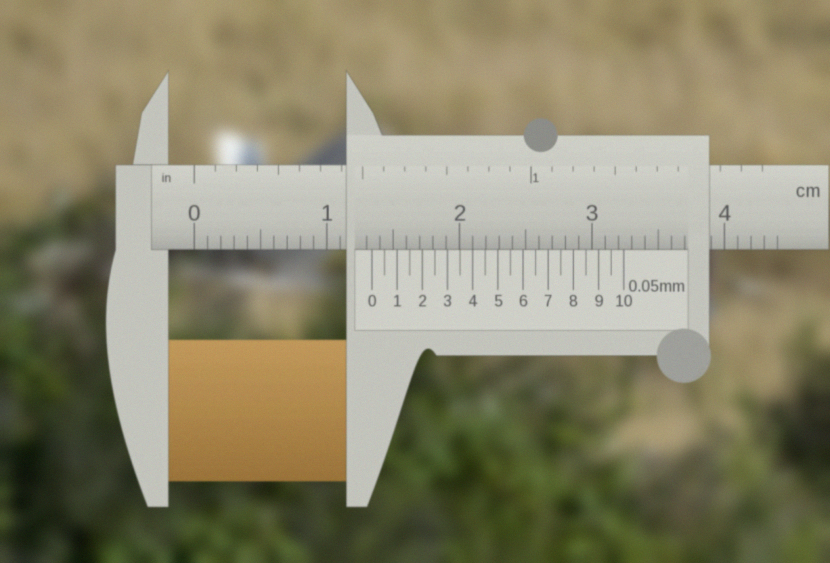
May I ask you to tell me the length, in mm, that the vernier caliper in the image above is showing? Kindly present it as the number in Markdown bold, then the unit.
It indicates **13.4** mm
